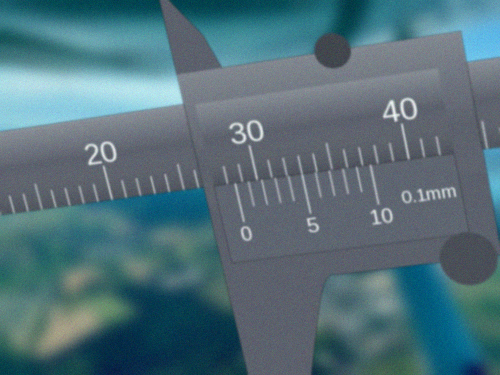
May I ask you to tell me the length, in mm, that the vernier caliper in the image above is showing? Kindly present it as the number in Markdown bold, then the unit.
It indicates **28.5** mm
